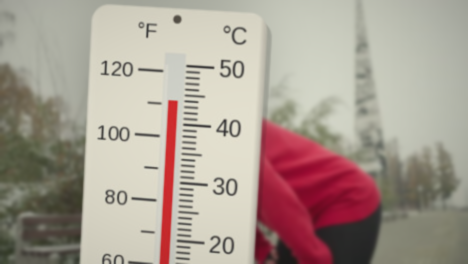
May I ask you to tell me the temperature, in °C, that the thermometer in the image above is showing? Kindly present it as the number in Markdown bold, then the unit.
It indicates **44** °C
